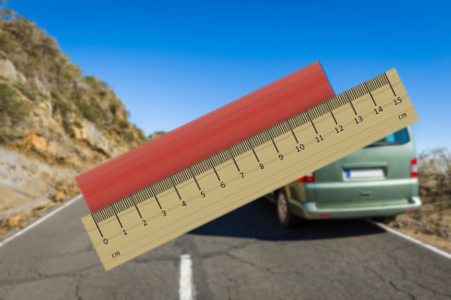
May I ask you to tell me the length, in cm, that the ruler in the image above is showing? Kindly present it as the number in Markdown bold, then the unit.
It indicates **12.5** cm
